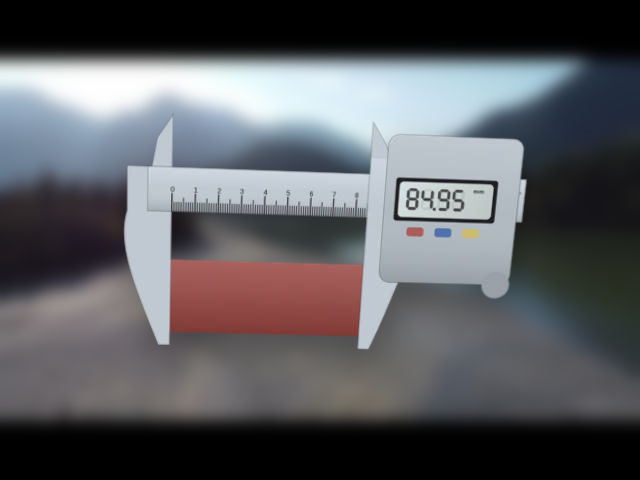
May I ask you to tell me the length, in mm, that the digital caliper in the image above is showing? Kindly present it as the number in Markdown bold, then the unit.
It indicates **84.95** mm
